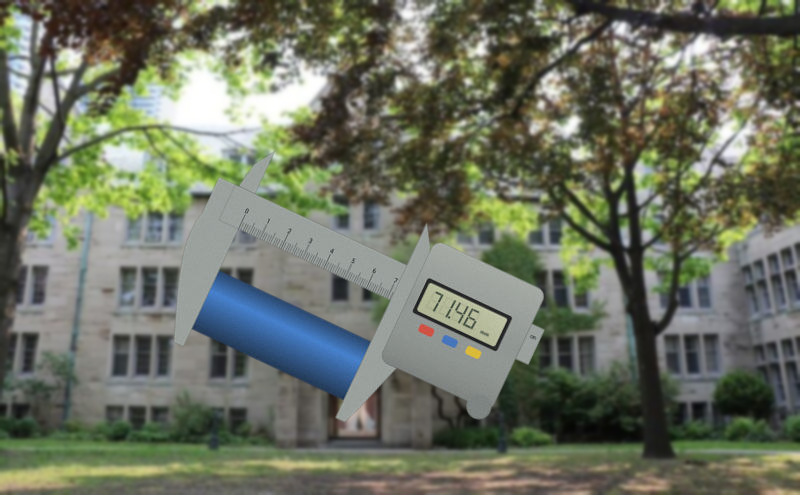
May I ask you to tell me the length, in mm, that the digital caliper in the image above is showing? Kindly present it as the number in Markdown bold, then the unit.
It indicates **71.46** mm
